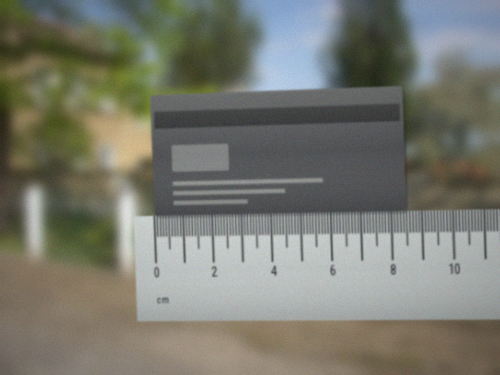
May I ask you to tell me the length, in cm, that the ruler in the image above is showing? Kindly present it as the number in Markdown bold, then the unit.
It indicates **8.5** cm
